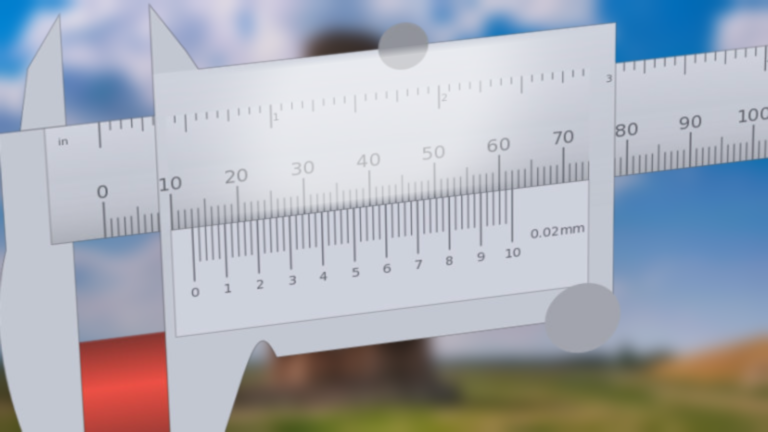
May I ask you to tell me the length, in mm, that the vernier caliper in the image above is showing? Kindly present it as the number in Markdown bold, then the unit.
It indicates **13.0** mm
